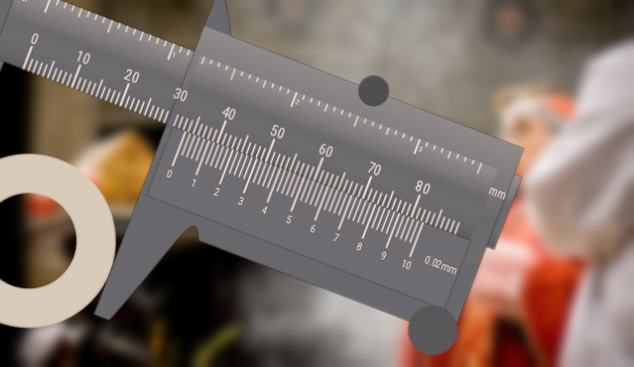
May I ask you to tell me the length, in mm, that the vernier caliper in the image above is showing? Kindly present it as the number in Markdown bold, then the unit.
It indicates **33.5** mm
